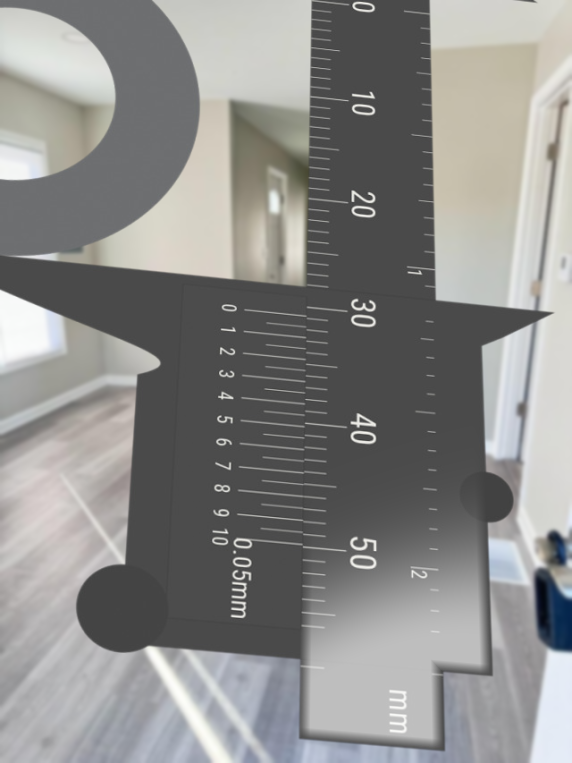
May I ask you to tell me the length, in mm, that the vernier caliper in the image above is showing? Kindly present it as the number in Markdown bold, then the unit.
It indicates **30.8** mm
